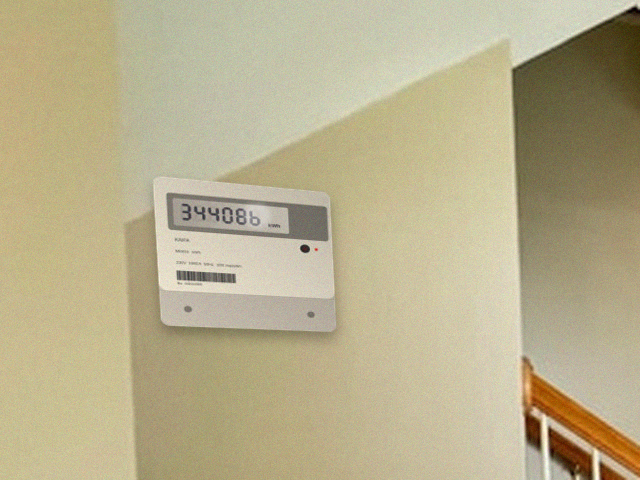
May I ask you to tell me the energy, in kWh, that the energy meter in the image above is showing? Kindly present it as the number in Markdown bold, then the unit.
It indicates **344086** kWh
